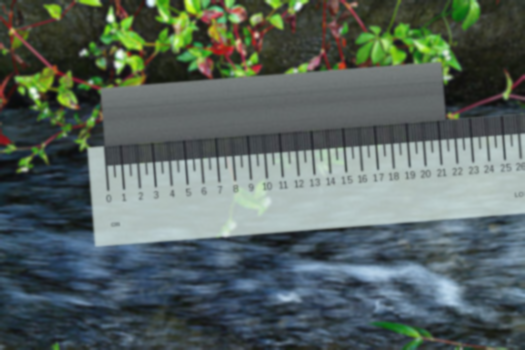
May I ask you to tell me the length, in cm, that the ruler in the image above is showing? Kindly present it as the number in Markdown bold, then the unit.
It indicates **21.5** cm
